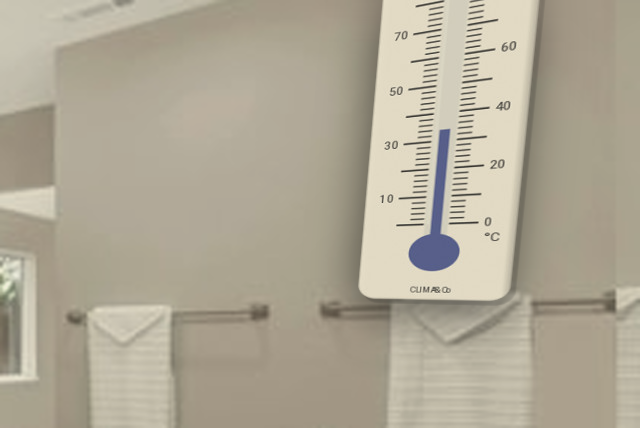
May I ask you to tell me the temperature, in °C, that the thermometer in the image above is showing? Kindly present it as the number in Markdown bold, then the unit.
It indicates **34** °C
